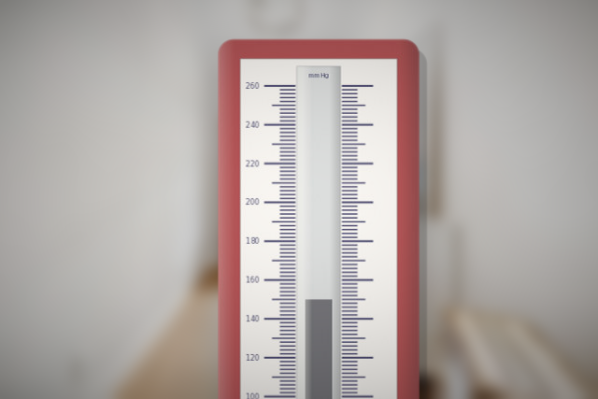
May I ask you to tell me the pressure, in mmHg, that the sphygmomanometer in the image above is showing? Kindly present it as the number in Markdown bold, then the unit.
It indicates **150** mmHg
